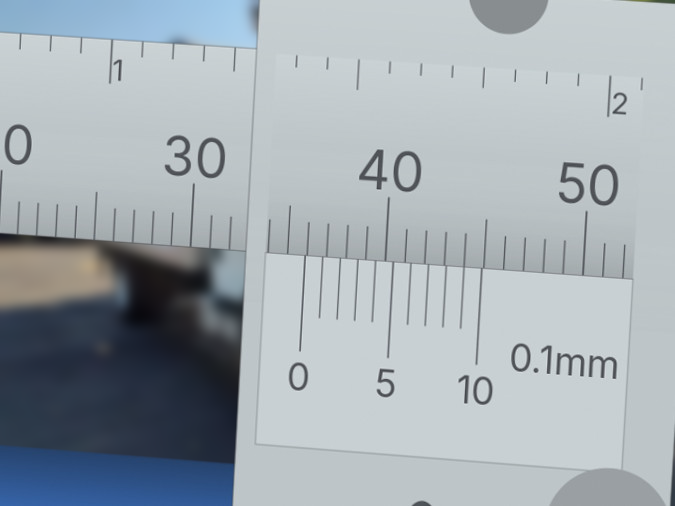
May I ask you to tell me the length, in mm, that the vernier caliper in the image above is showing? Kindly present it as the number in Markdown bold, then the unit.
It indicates **35.9** mm
